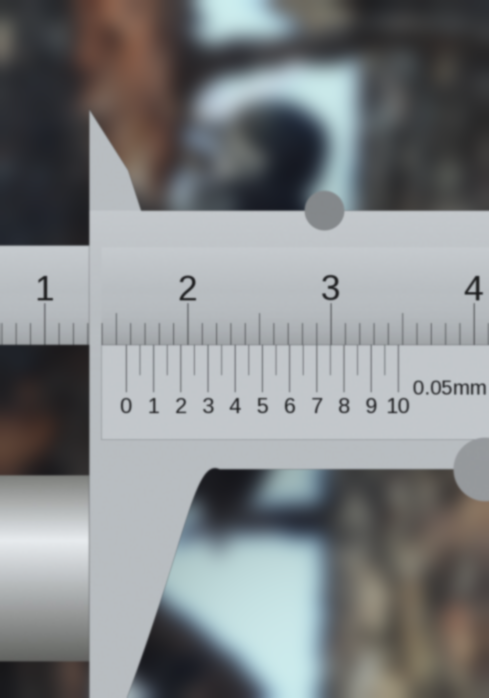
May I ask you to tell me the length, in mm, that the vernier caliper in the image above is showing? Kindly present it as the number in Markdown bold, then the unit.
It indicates **15.7** mm
